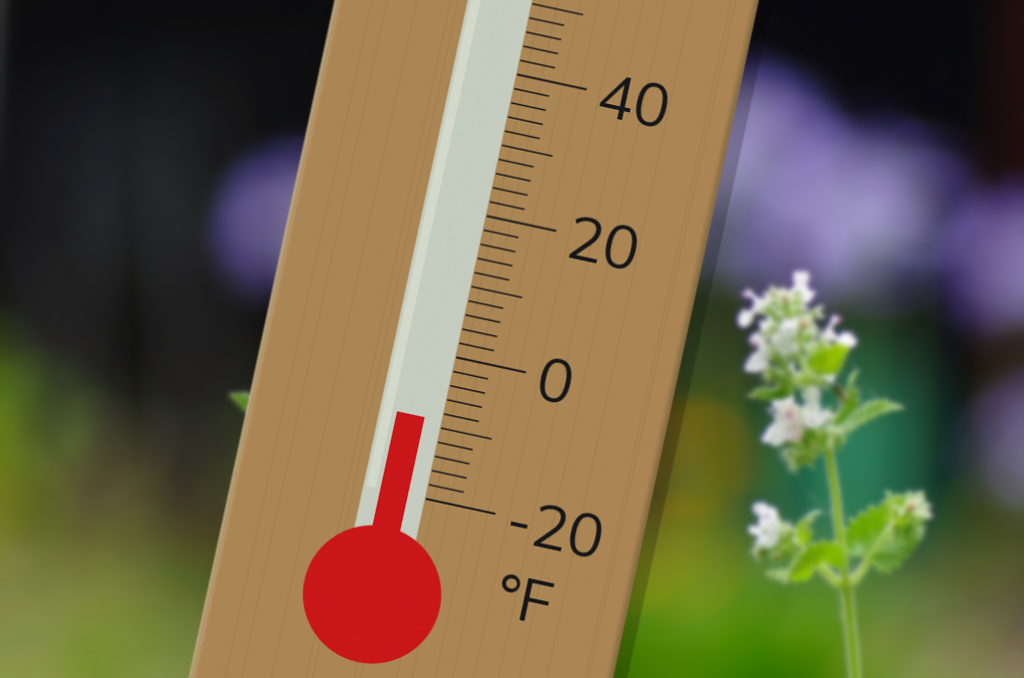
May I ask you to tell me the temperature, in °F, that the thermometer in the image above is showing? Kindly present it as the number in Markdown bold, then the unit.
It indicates **-9** °F
